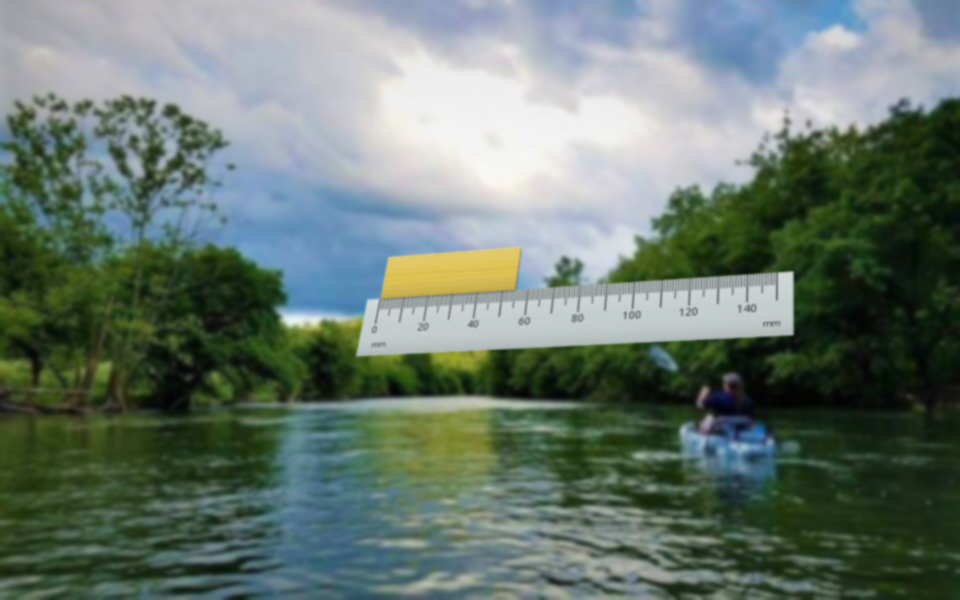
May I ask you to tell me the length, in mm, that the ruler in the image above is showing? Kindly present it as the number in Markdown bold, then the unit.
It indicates **55** mm
